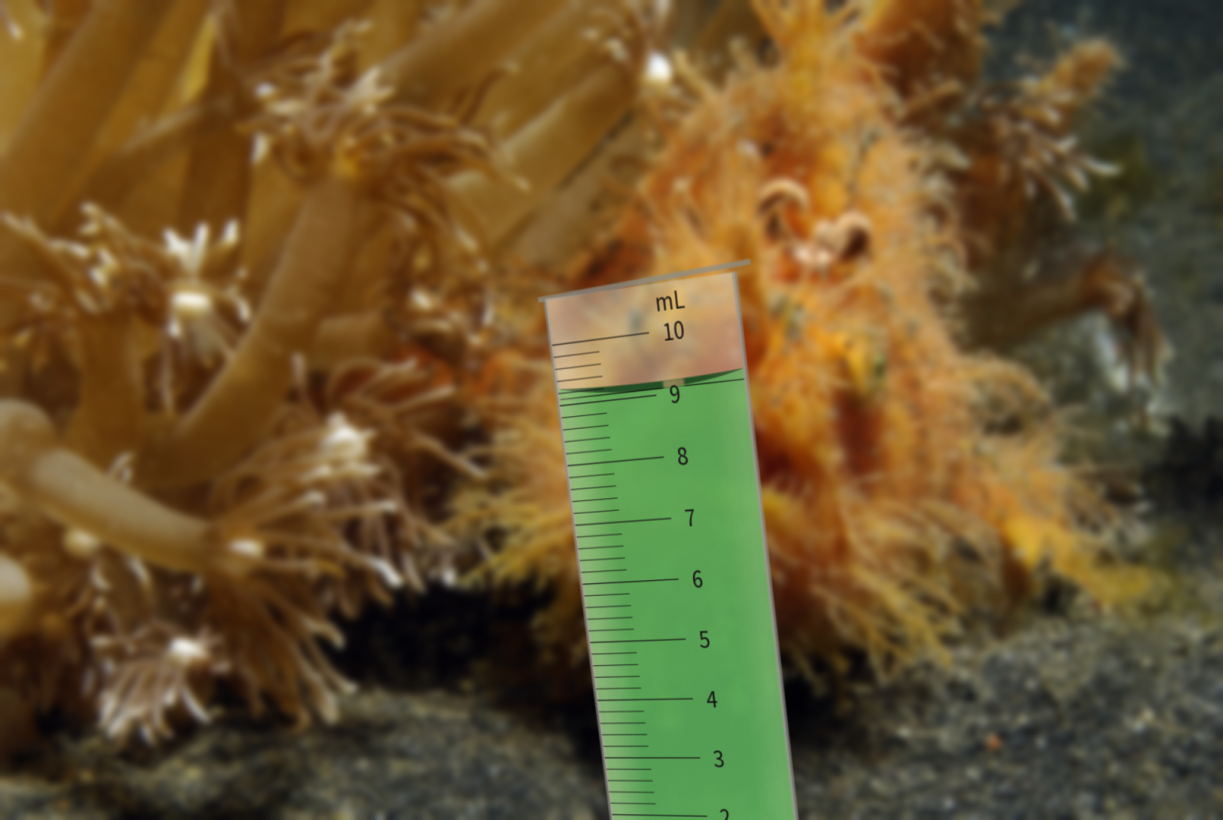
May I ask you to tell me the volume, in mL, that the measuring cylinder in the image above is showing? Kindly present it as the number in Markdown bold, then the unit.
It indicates **9.1** mL
